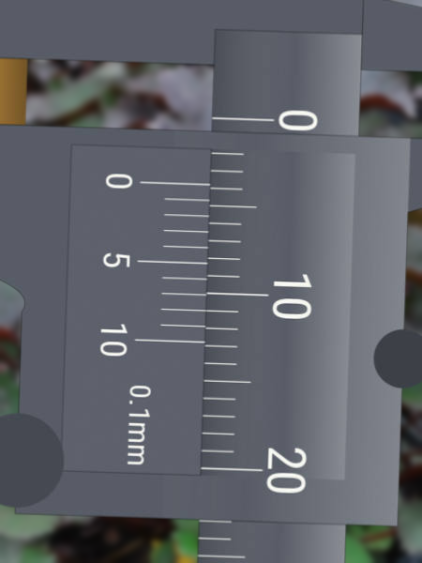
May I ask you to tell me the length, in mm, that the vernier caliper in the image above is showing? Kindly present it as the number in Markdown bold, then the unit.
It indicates **3.8** mm
